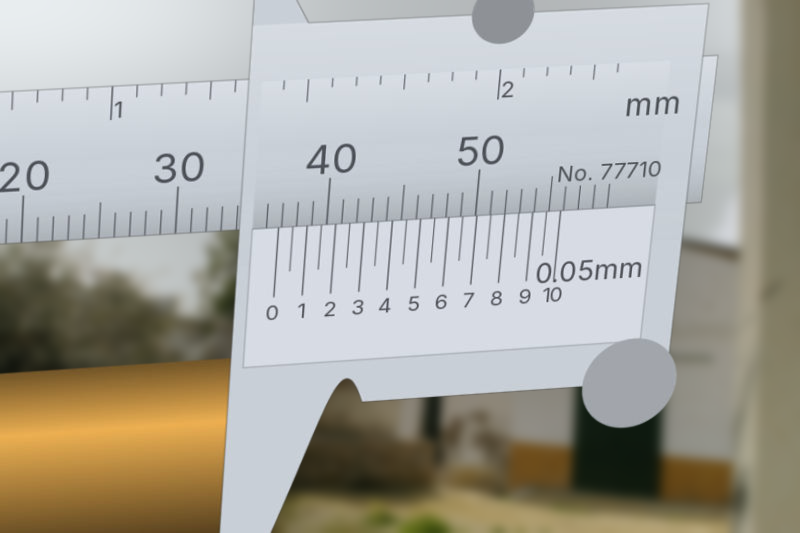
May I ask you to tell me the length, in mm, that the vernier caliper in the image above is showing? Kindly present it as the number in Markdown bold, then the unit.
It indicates **36.8** mm
